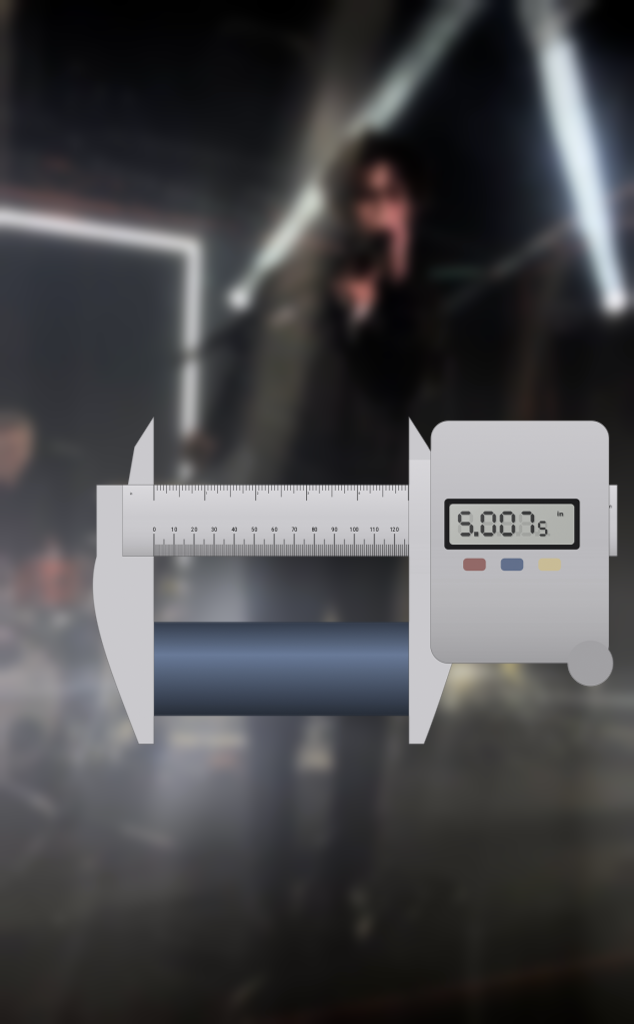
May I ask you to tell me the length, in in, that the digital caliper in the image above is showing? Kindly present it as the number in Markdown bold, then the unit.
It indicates **5.0075** in
